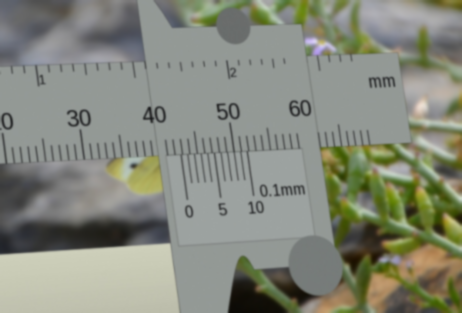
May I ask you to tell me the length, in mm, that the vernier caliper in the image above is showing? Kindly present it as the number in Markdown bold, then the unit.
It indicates **42.8** mm
